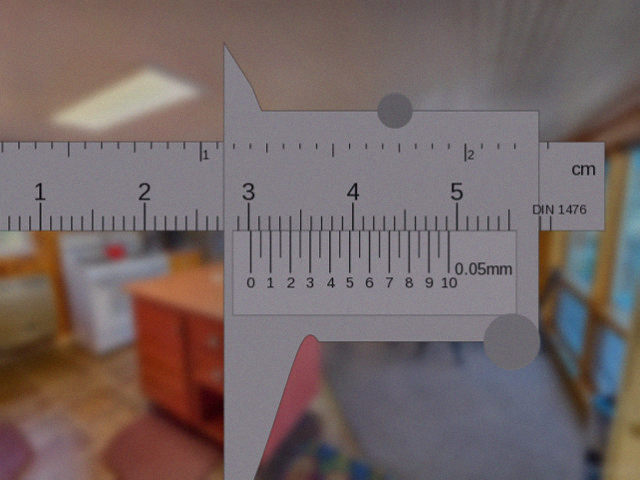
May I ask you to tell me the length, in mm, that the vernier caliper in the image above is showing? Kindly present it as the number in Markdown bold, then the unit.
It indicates **30.2** mm
